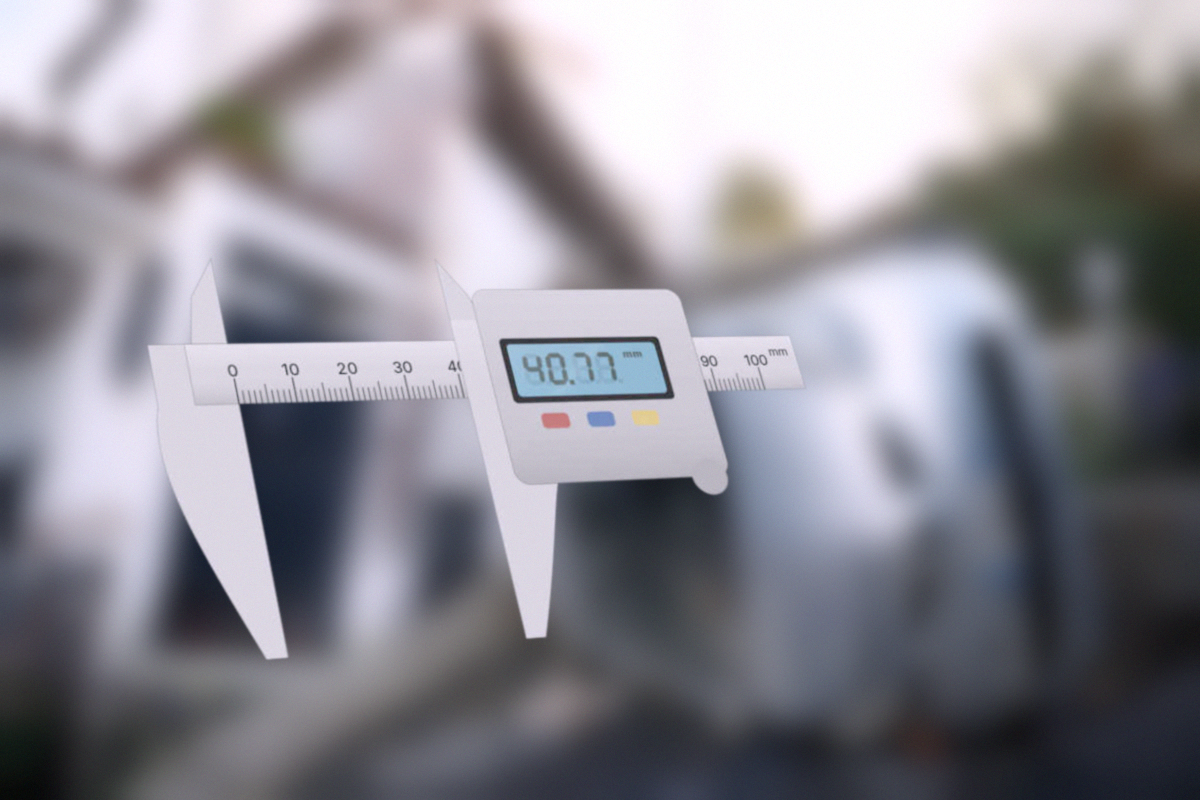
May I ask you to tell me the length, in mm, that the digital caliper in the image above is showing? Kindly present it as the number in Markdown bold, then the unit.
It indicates **40.77** mm
